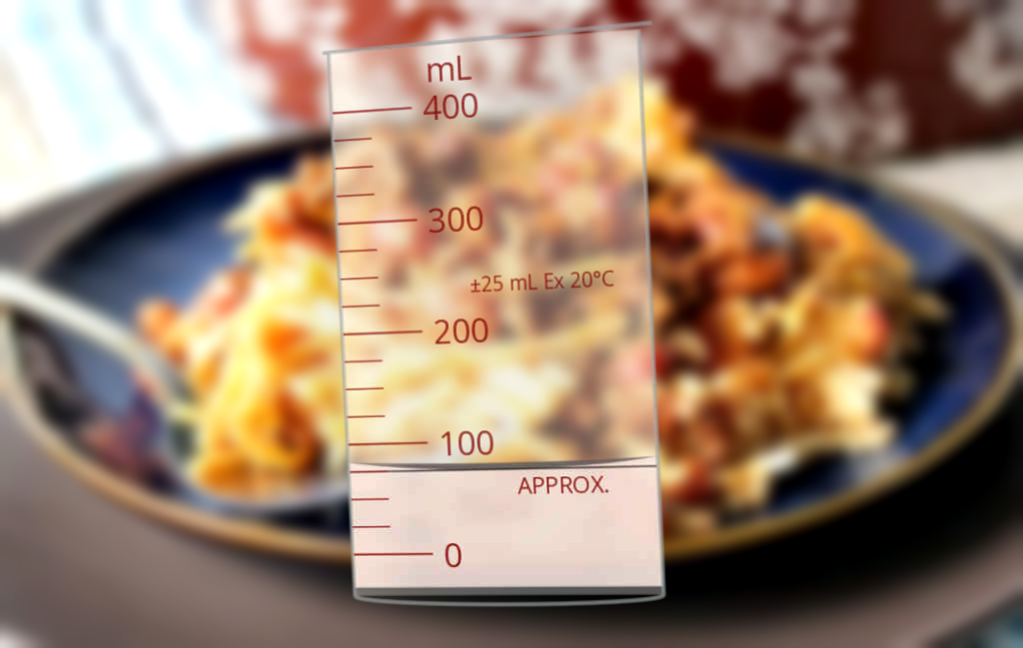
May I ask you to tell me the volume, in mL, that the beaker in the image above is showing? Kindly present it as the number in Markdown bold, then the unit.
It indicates **75** mL
